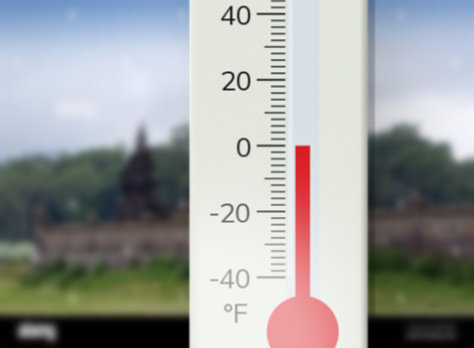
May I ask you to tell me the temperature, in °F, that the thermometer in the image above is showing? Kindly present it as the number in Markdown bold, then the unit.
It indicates **0** °F
